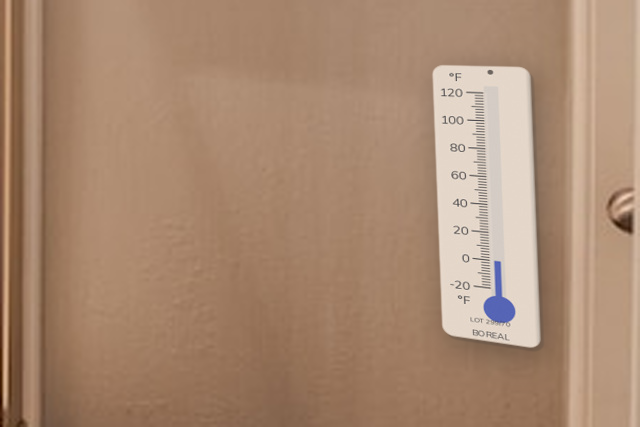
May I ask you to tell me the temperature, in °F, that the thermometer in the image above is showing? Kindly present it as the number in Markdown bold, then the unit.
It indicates **0** °F
